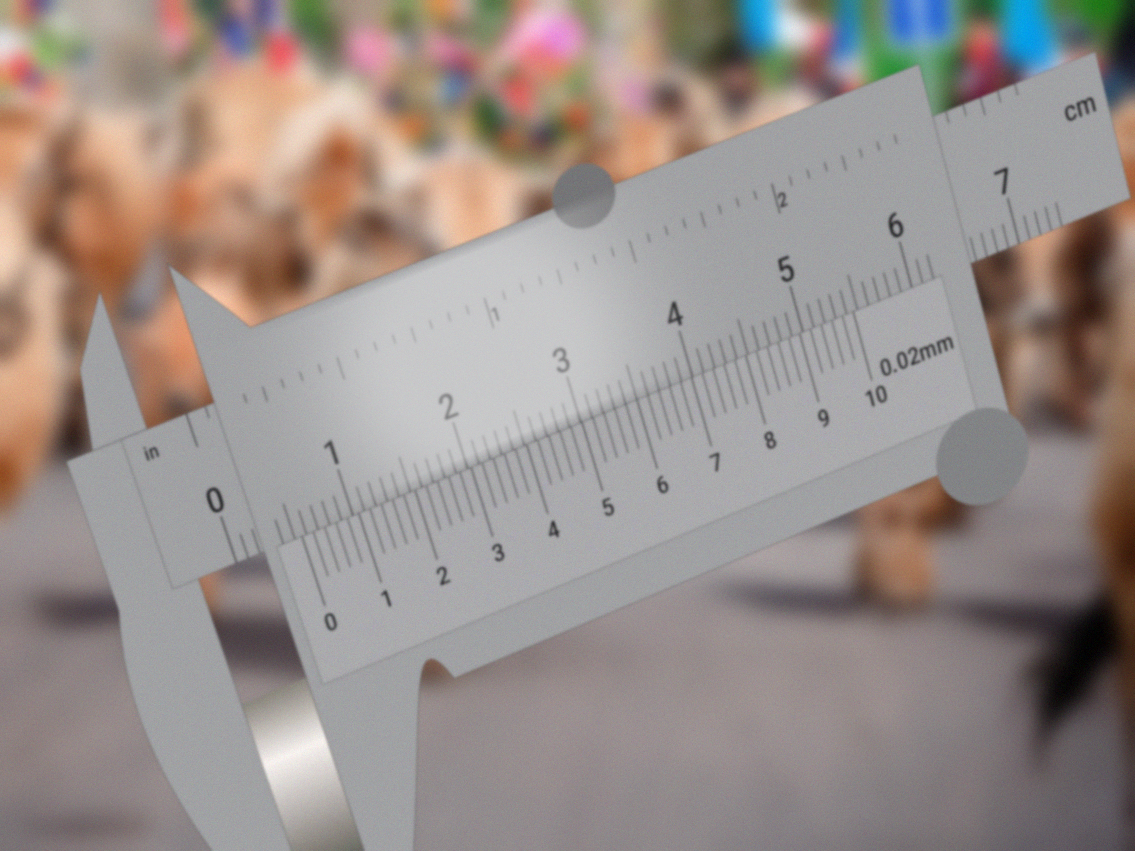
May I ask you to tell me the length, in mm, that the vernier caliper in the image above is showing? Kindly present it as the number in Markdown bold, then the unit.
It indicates **5.6** mm
